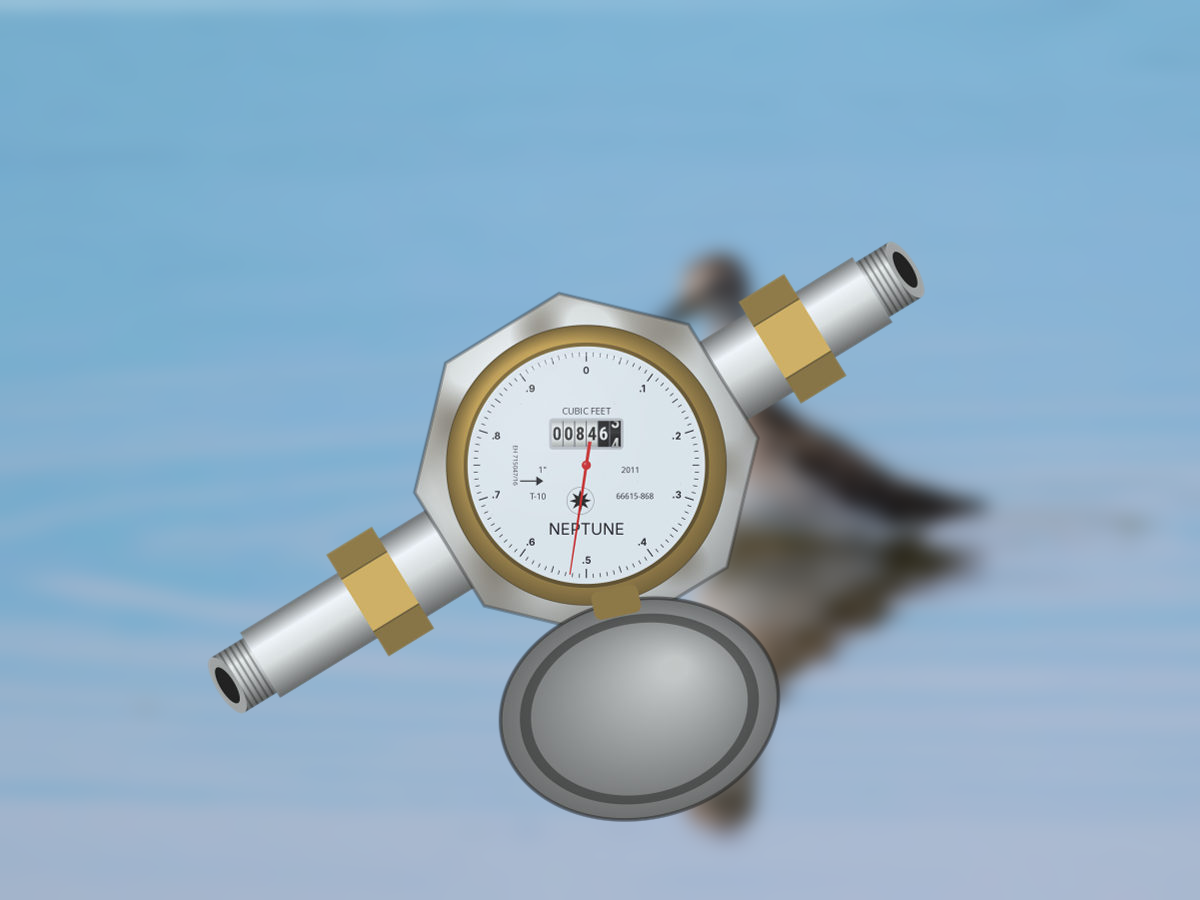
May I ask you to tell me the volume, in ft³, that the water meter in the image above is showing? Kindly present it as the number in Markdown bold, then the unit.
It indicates **8463.52** ft³
